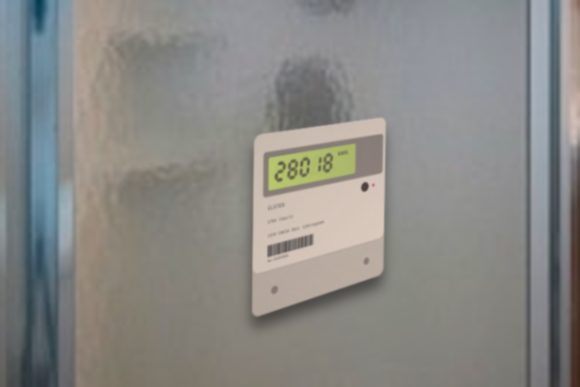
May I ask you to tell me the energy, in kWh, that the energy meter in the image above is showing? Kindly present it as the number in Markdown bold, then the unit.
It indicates **28018** kWh
